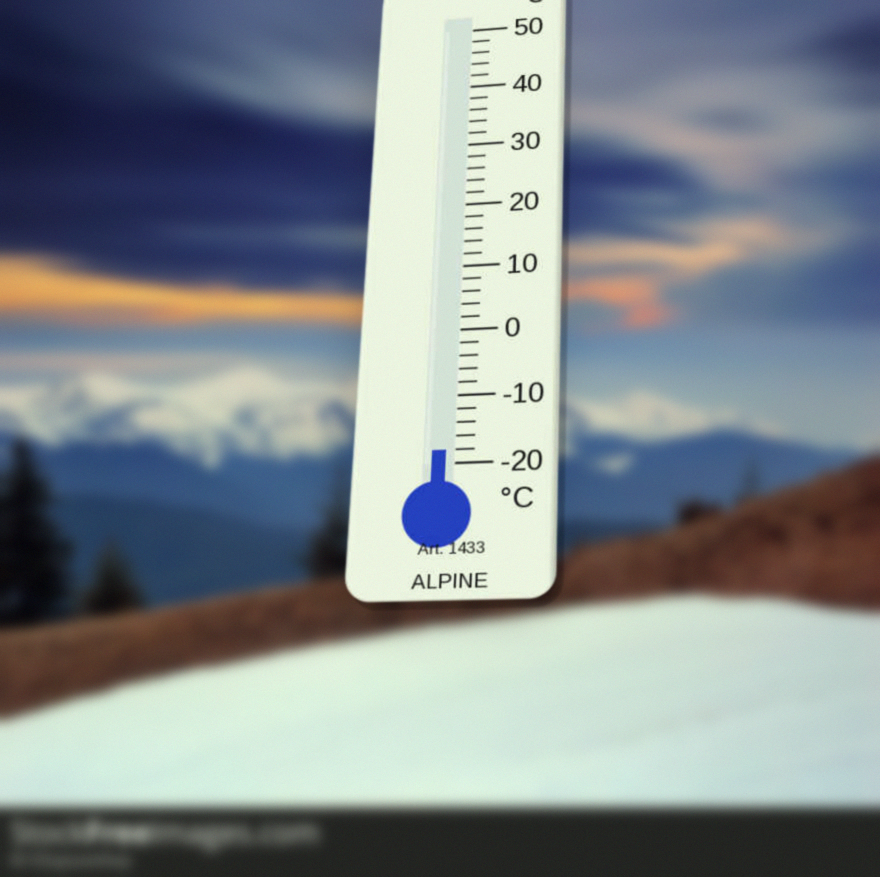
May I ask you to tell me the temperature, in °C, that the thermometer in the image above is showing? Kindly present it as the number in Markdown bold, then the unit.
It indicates **-18** °C
